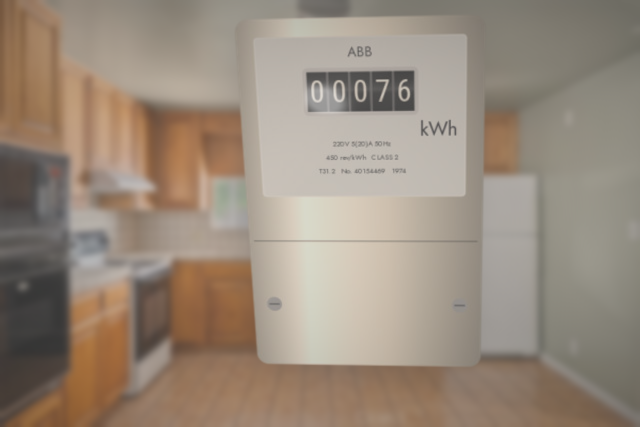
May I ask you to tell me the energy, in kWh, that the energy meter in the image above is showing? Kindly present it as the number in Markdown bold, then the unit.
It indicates **76** kWh
